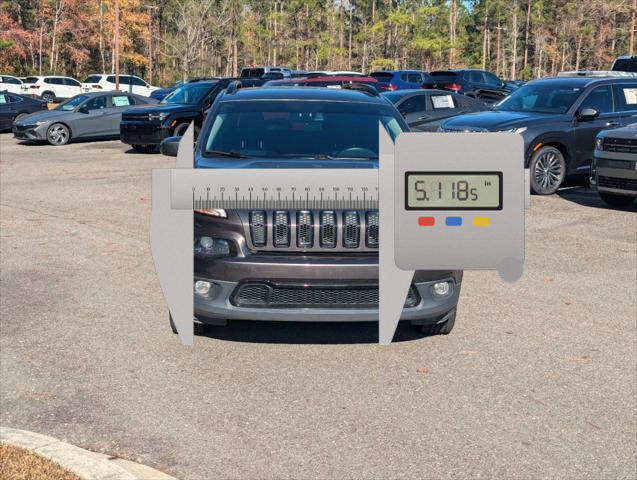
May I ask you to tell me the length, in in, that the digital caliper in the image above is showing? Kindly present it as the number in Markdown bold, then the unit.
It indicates **5.1185** in
